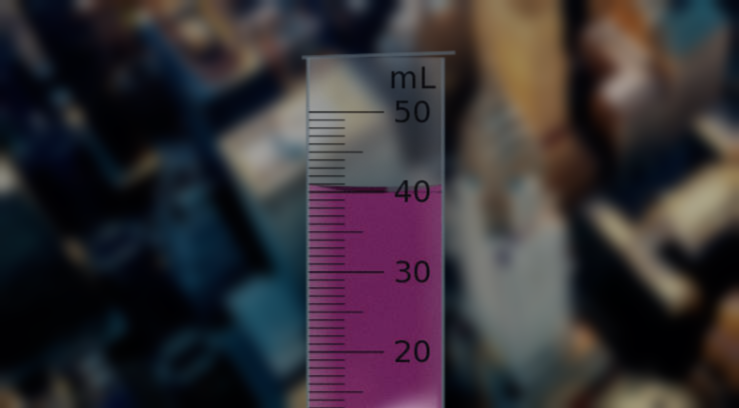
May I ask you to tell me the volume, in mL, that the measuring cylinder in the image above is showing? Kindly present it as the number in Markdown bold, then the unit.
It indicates **40** mL
